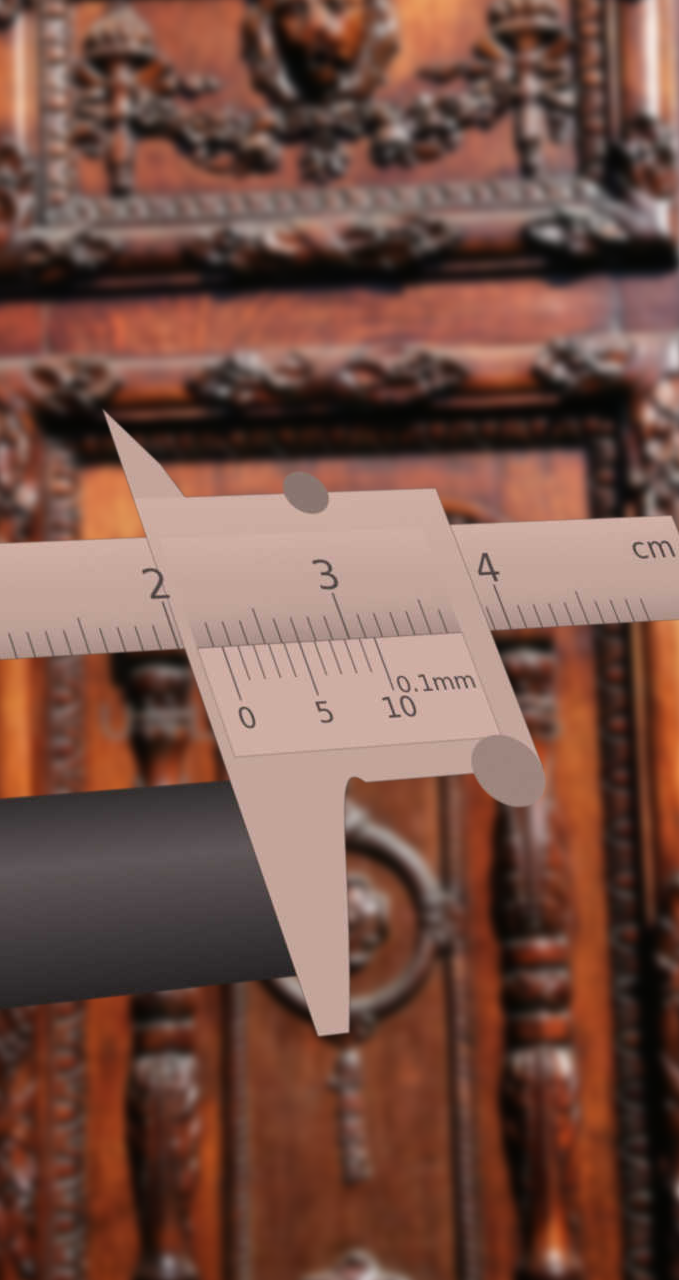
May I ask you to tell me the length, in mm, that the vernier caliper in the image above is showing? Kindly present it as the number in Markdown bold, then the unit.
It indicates **22.5** mm
